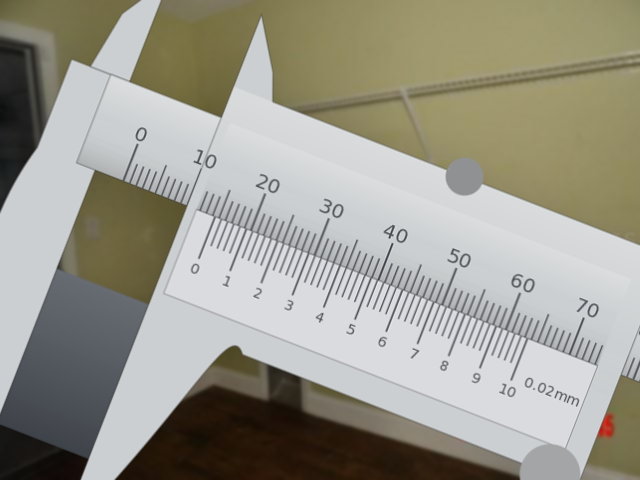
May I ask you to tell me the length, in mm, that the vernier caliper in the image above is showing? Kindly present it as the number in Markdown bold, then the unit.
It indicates **14.4** mm
